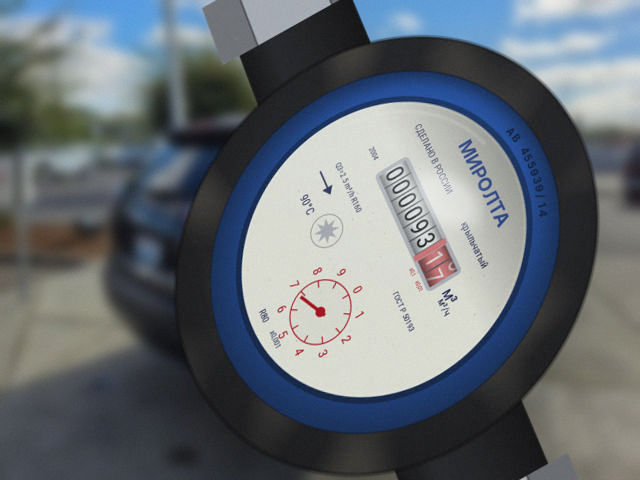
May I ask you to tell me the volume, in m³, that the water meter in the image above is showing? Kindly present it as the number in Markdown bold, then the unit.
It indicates **93.166** m³
